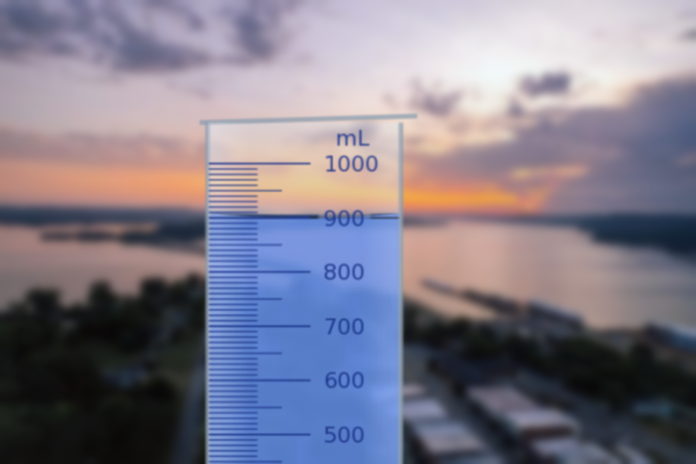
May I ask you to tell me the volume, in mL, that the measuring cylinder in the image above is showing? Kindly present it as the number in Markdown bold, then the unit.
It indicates **900** mL
